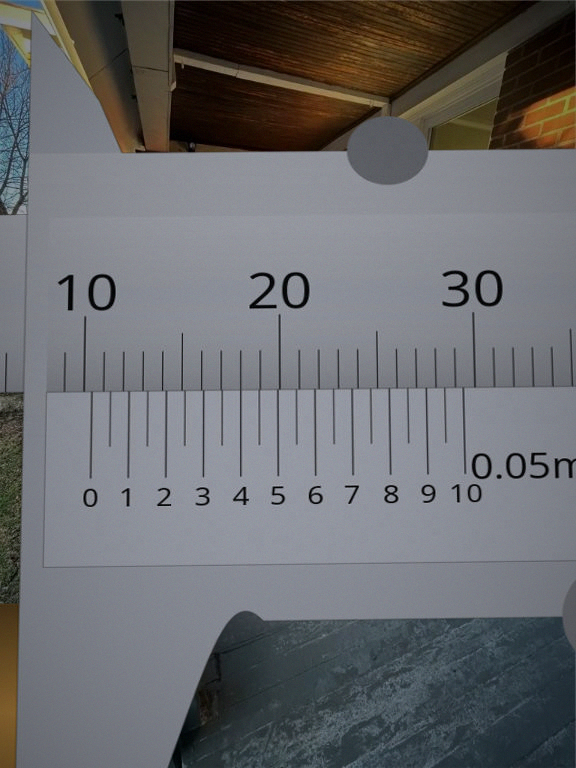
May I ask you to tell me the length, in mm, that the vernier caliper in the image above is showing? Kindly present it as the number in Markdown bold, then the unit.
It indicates **10.4** mm
